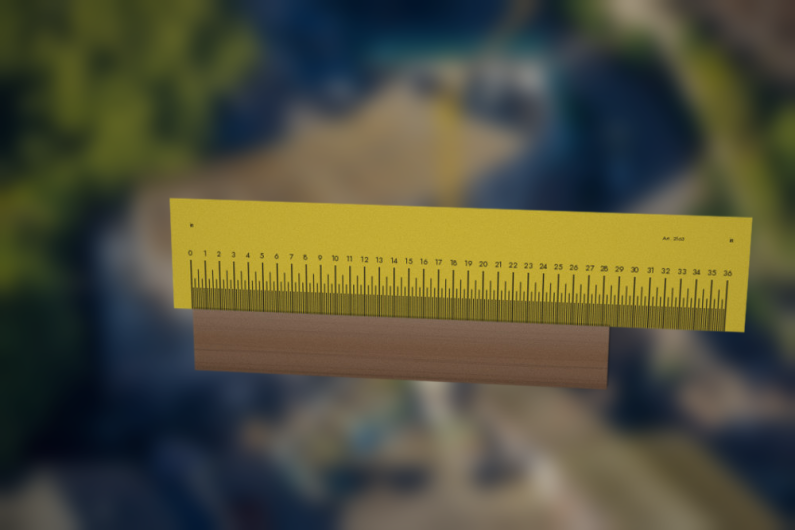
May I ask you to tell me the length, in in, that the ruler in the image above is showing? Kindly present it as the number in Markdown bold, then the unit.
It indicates **28.5** in
